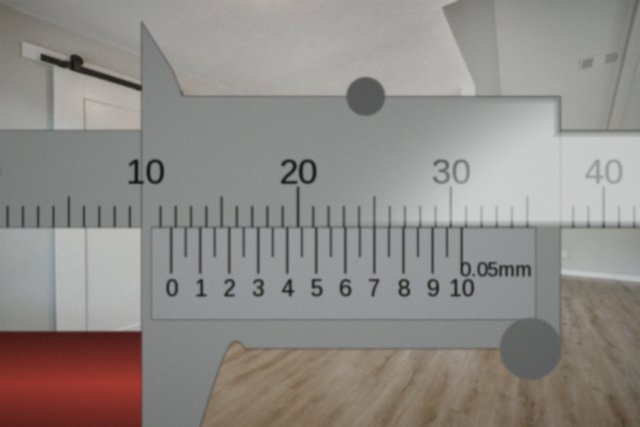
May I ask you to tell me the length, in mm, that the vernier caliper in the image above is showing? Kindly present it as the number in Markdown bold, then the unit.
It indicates **11.7** mm
